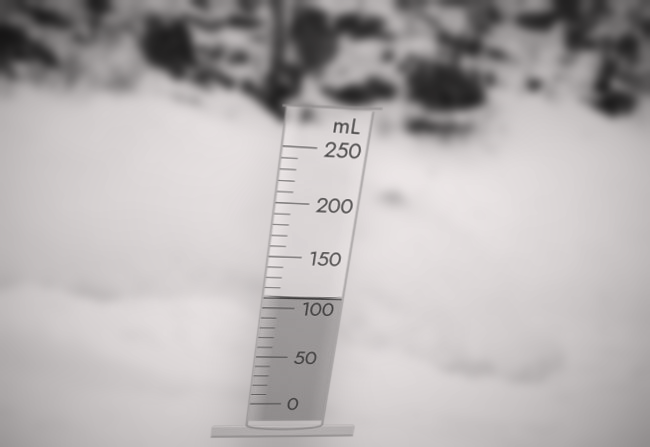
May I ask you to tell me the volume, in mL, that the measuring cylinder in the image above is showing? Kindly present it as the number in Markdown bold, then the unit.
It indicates **110** mL
